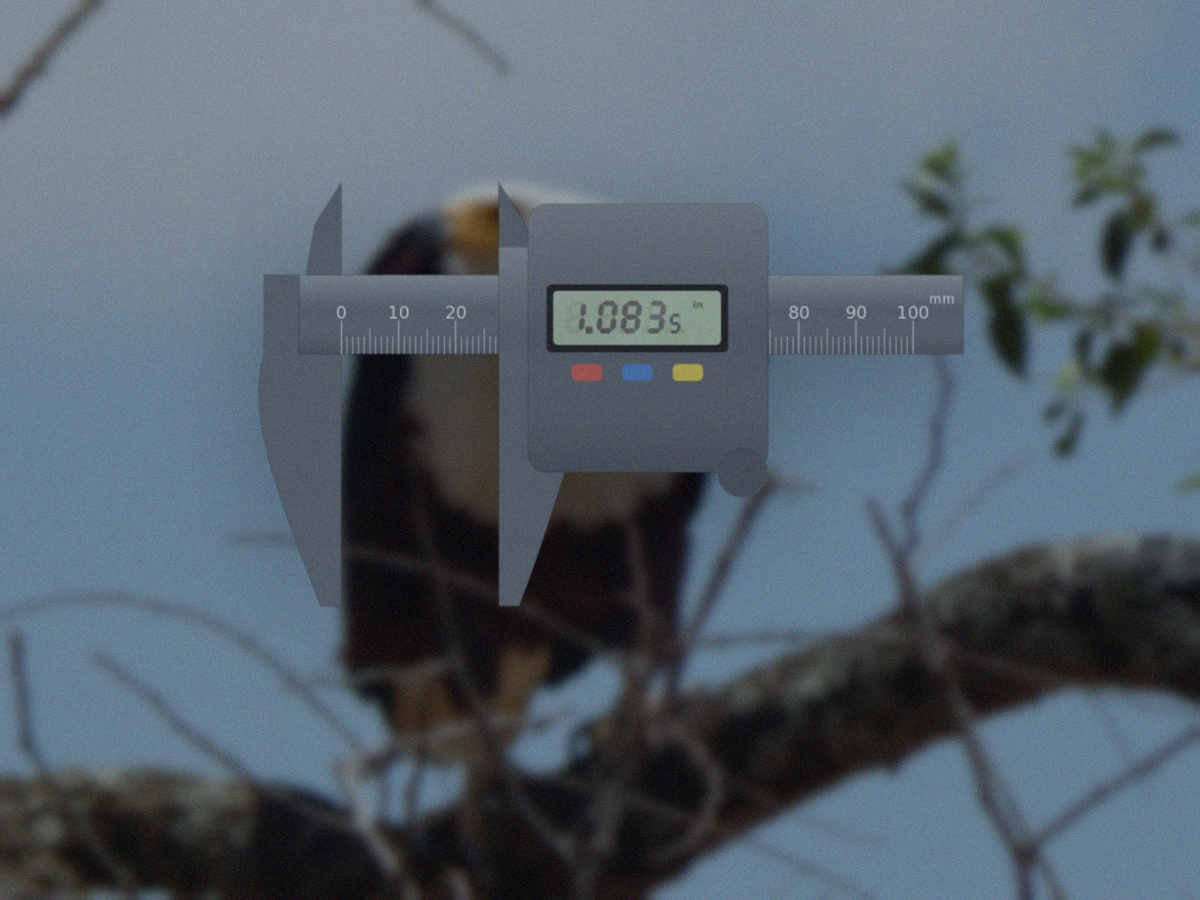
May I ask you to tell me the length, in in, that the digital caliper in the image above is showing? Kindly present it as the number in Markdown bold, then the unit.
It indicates **1.0835** in
